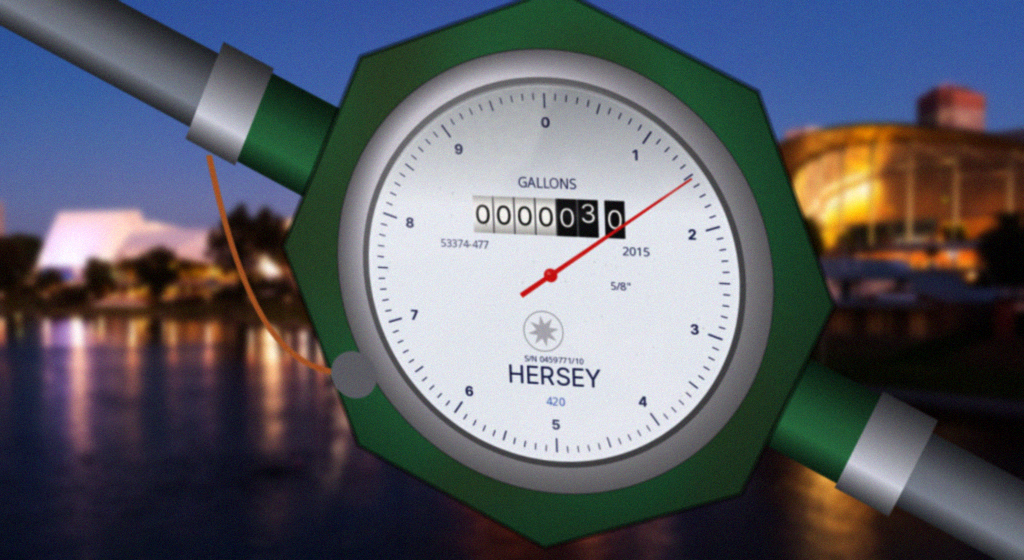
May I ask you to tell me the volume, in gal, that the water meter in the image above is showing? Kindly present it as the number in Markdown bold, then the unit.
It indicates **31.5** gal
